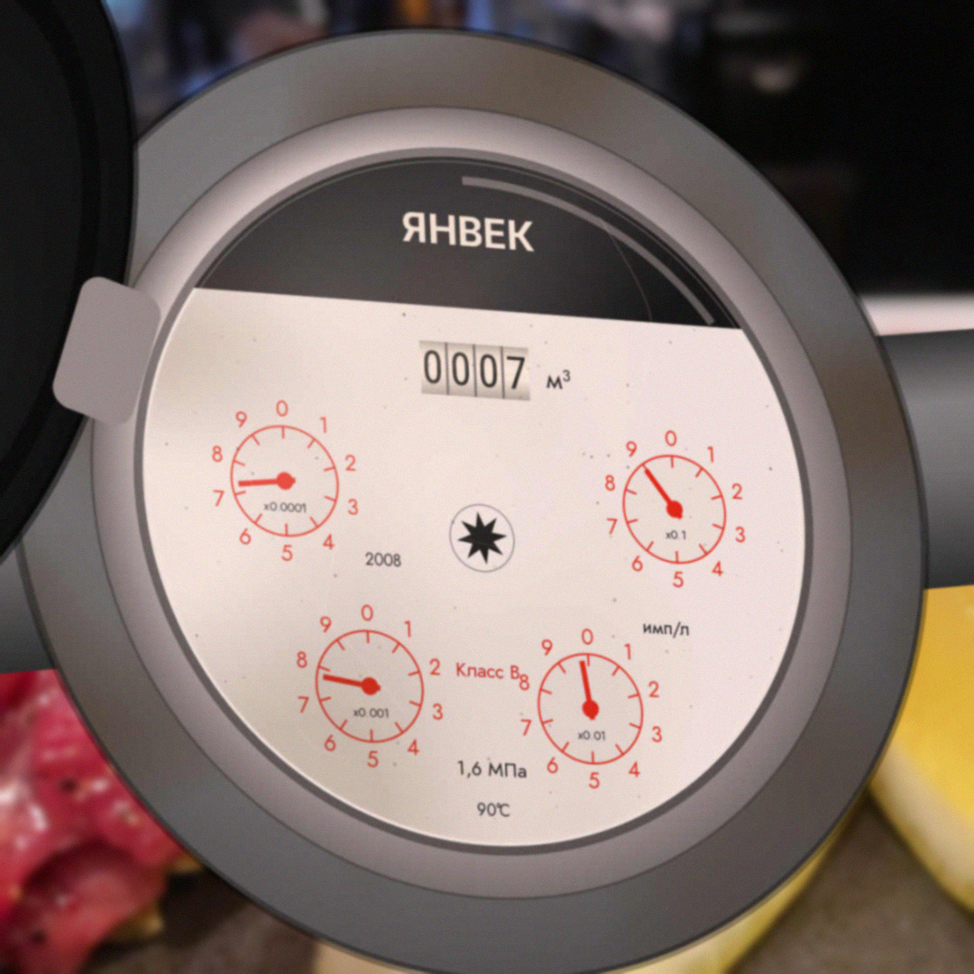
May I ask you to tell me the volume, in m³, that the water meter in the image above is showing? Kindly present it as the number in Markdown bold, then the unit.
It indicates **7.8977** m³
